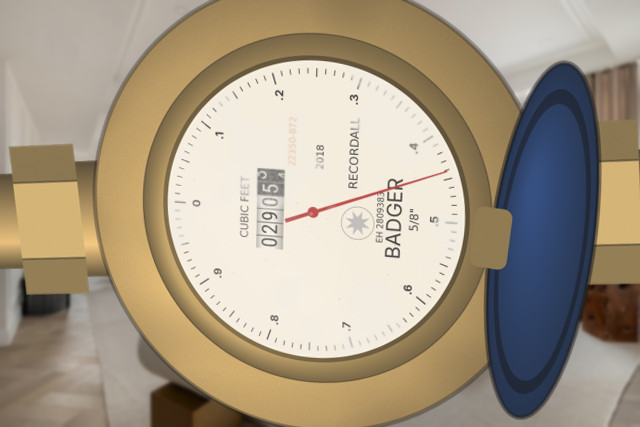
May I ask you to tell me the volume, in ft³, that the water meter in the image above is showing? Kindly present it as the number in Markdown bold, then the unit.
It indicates **29053.44** ft³
